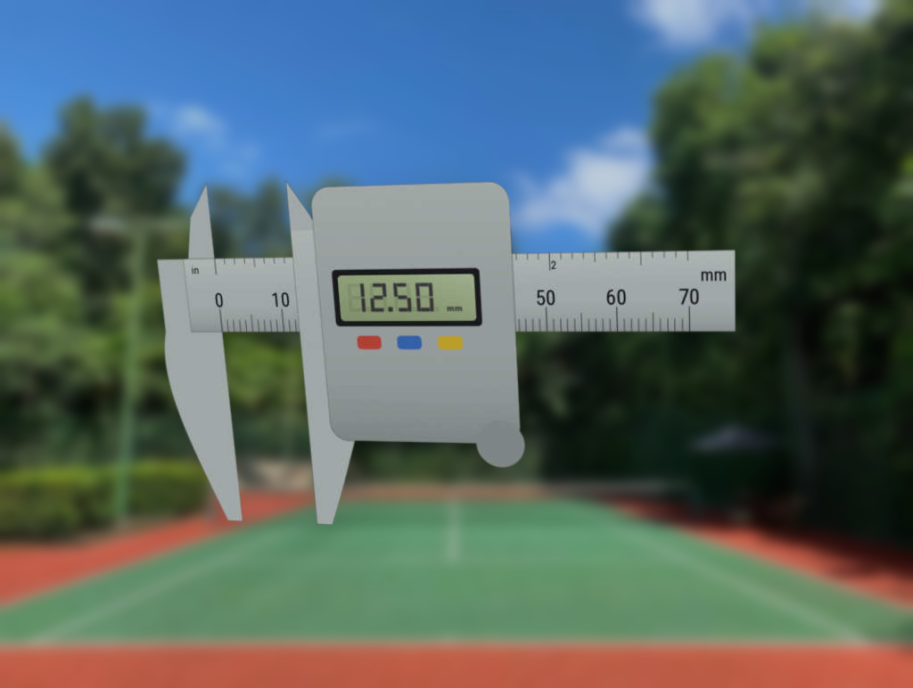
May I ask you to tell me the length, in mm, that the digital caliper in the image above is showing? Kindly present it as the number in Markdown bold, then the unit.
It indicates **12.50** mm
